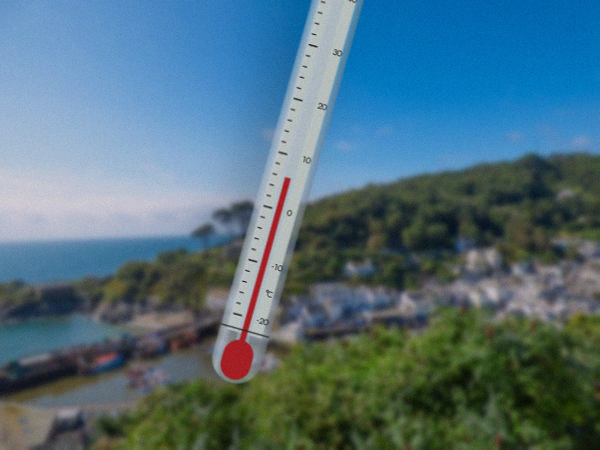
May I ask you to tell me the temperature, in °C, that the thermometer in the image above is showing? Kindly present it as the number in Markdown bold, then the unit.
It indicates **6** °C
